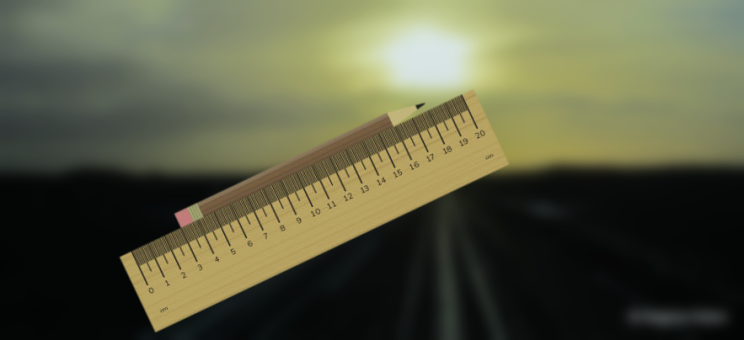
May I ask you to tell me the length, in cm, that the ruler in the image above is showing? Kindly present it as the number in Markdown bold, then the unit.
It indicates **15** cm
